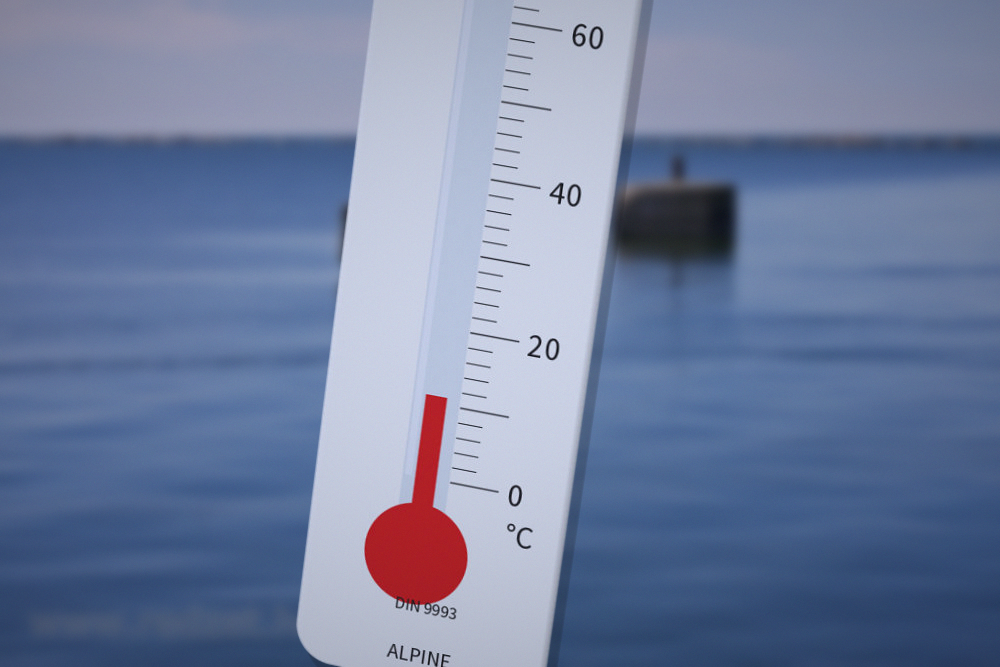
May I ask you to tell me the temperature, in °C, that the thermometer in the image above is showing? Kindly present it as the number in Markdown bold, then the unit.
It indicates **11** °C
